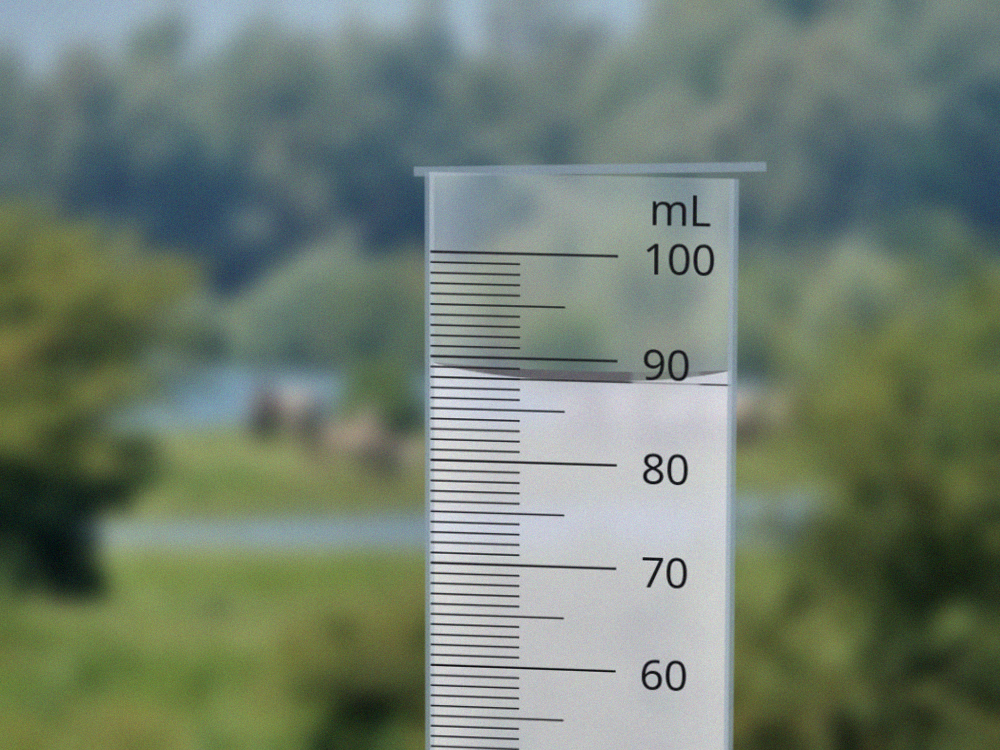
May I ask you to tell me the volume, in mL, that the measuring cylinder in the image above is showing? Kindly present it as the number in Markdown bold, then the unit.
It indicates **88** mL
